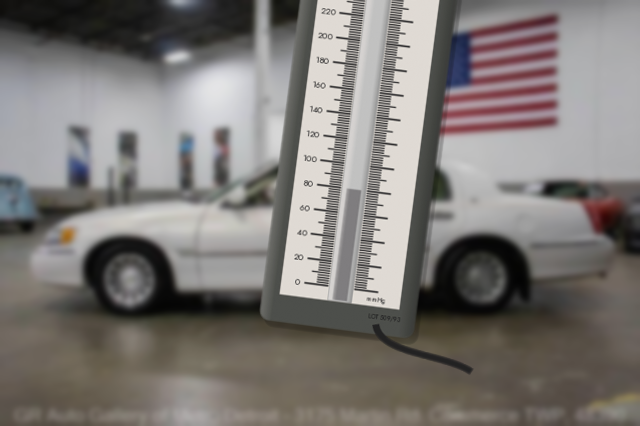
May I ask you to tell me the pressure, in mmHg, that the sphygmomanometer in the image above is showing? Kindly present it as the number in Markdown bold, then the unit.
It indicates **80** mmHg
